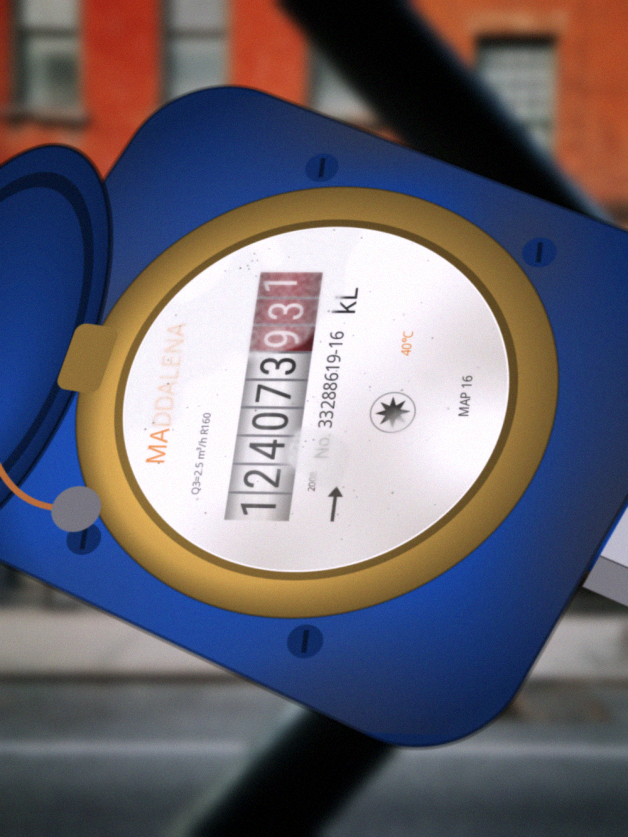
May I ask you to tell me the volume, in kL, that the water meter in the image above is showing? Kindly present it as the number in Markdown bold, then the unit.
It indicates **124073.931** kL
